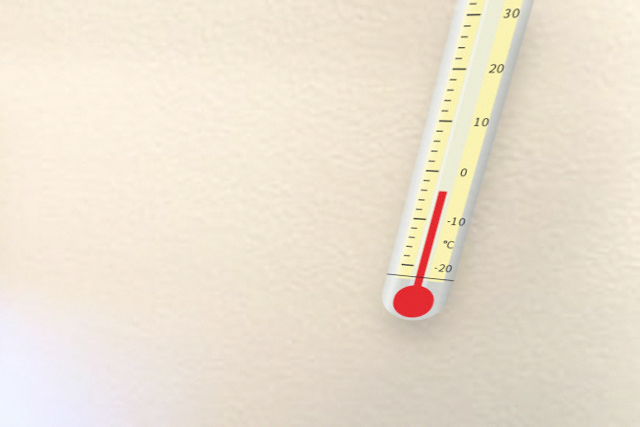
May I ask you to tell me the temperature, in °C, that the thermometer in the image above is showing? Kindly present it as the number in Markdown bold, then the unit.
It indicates **-4** °C
